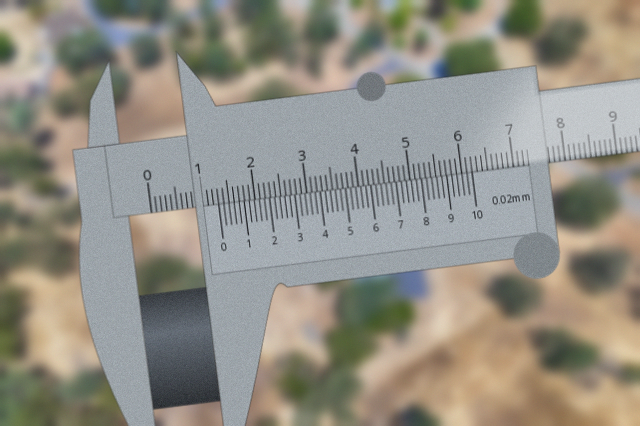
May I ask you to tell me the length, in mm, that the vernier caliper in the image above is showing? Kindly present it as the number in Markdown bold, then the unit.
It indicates **13.0** mm
